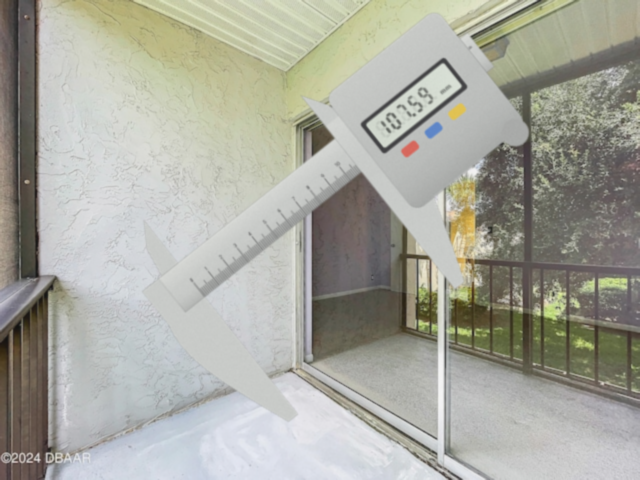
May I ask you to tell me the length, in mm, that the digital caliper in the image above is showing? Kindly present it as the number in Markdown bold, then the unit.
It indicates **107.59** mm
